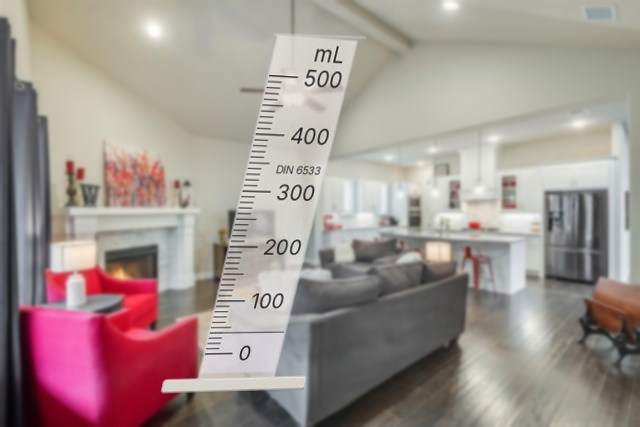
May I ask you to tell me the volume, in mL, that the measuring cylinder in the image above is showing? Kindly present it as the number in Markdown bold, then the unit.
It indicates **40** mL
